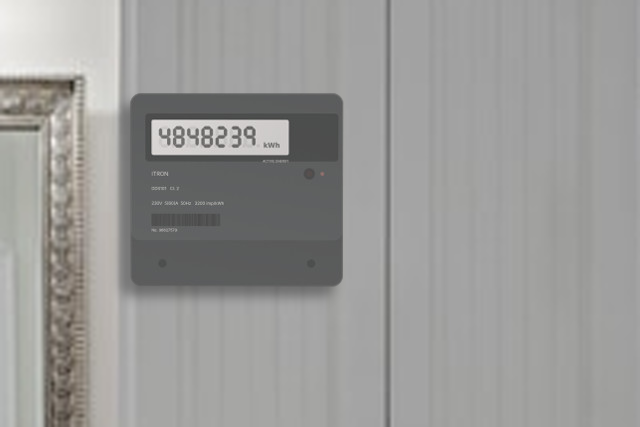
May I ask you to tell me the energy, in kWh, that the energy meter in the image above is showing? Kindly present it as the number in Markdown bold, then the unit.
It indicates **4848239** kWh
